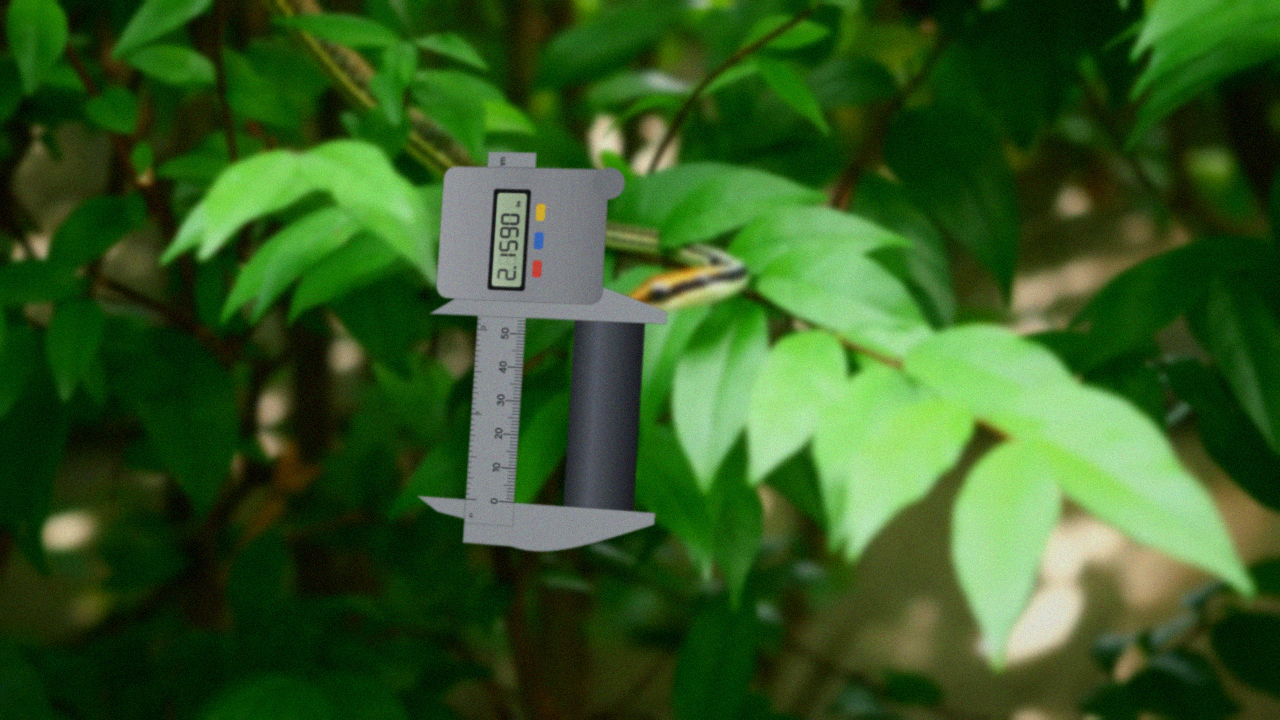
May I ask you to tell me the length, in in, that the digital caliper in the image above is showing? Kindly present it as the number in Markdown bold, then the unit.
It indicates **2.1590** in
